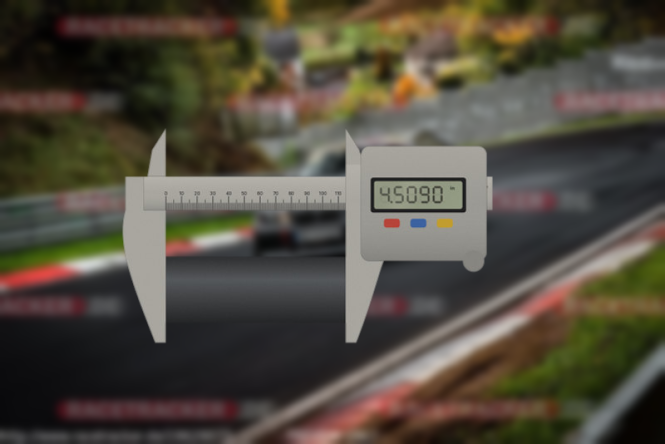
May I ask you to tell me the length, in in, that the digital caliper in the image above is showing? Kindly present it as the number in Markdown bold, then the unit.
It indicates **4.5090** in
